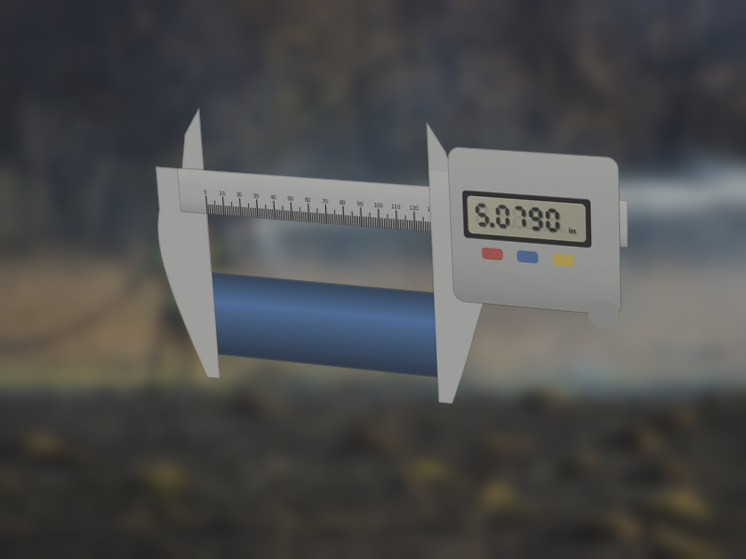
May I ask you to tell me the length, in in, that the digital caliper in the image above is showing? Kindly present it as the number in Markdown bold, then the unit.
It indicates **5.0790** in
